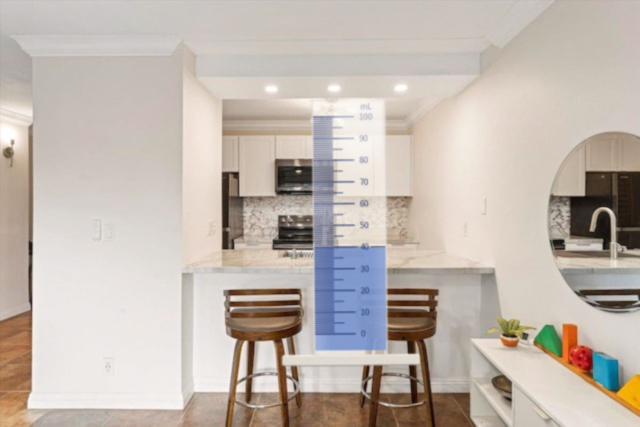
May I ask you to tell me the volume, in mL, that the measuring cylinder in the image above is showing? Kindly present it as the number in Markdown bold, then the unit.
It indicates **40** mL
